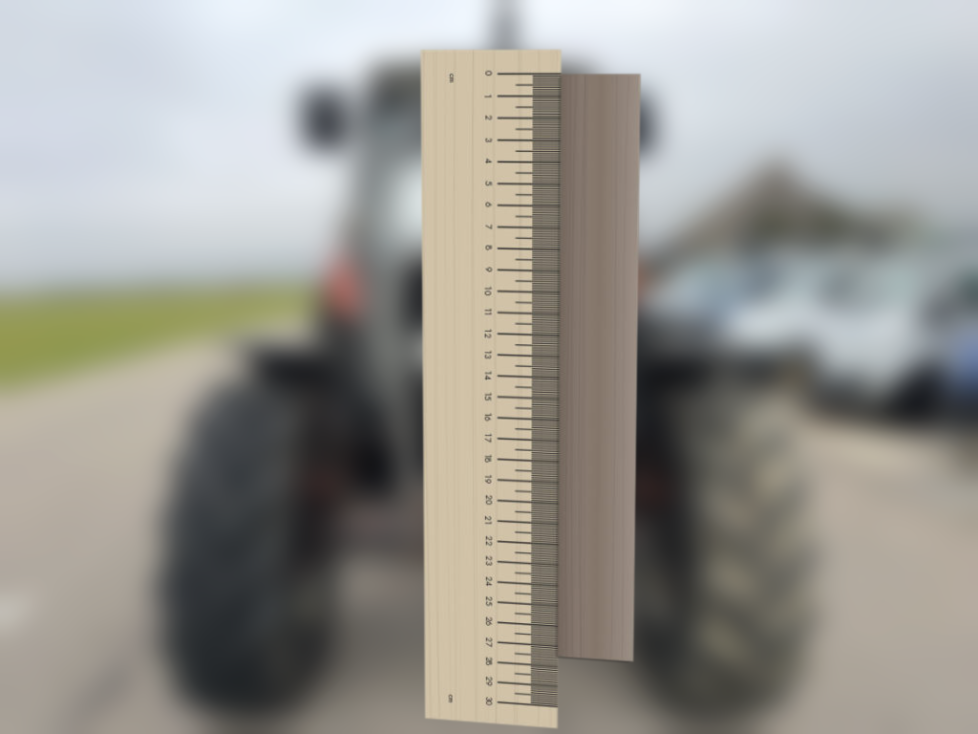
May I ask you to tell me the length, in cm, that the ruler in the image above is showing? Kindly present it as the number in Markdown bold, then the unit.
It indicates **27.5** cm
